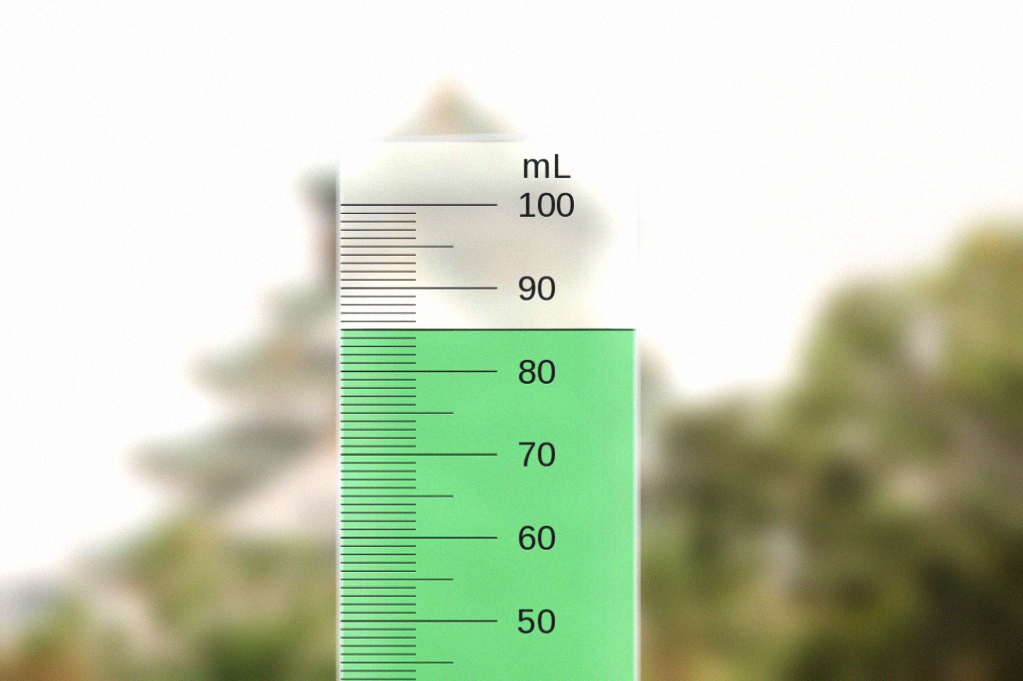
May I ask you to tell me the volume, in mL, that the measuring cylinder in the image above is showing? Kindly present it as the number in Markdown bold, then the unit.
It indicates **85** mL
